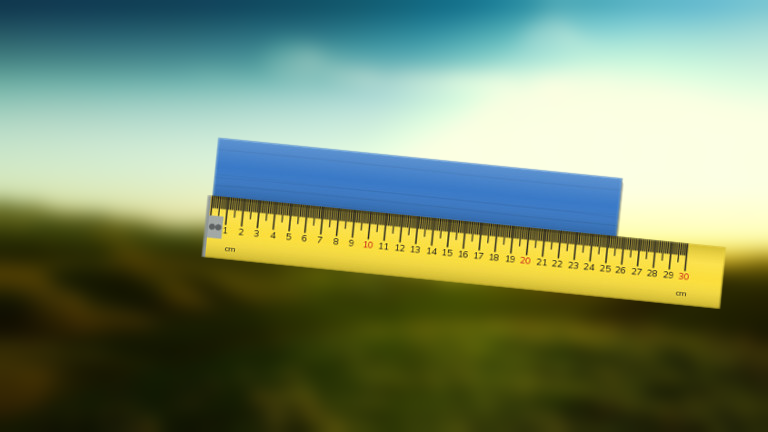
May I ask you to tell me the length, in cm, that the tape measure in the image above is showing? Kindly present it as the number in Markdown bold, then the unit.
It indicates **25.5** cm
